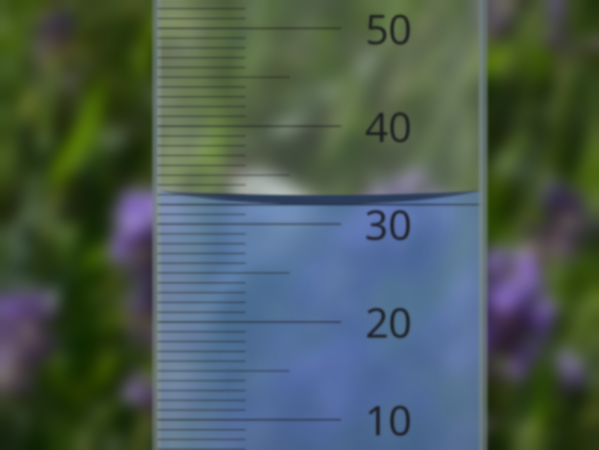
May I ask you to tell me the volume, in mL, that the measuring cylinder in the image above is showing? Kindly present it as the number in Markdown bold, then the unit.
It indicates **32** mL
